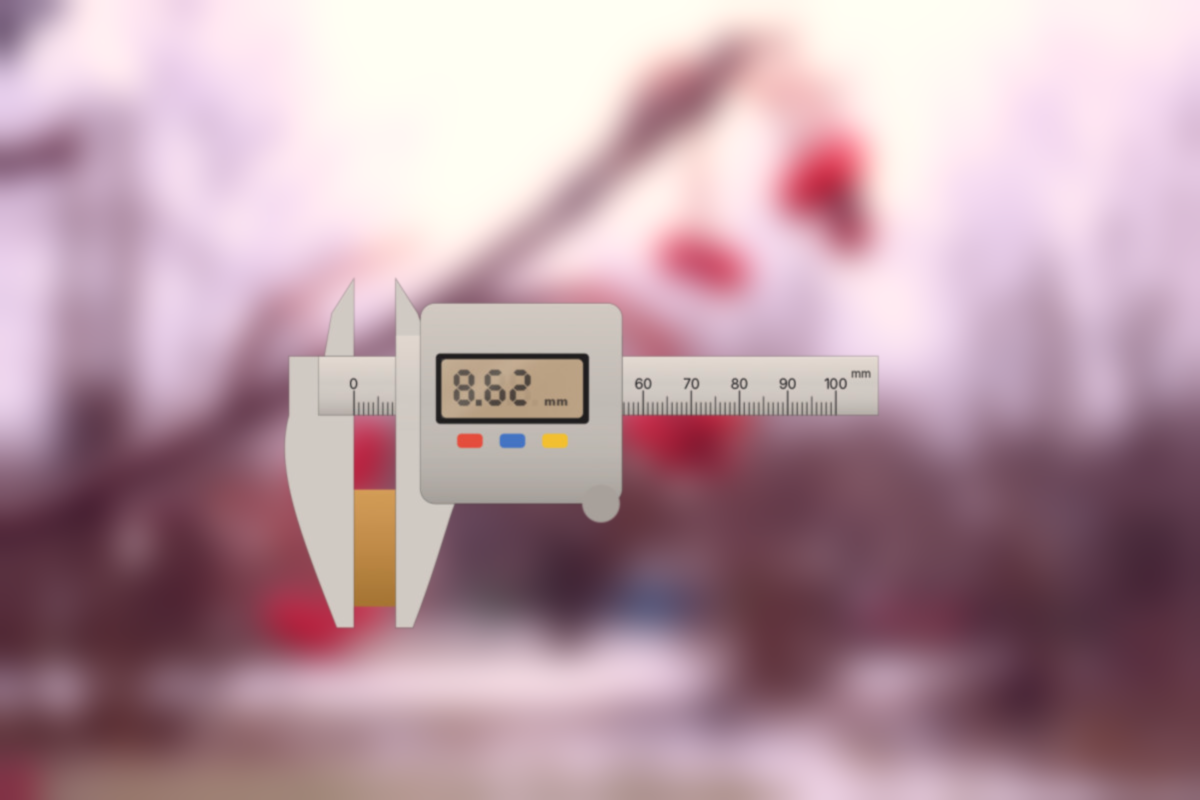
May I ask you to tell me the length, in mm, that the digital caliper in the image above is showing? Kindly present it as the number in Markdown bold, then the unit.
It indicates **8.62** mm
